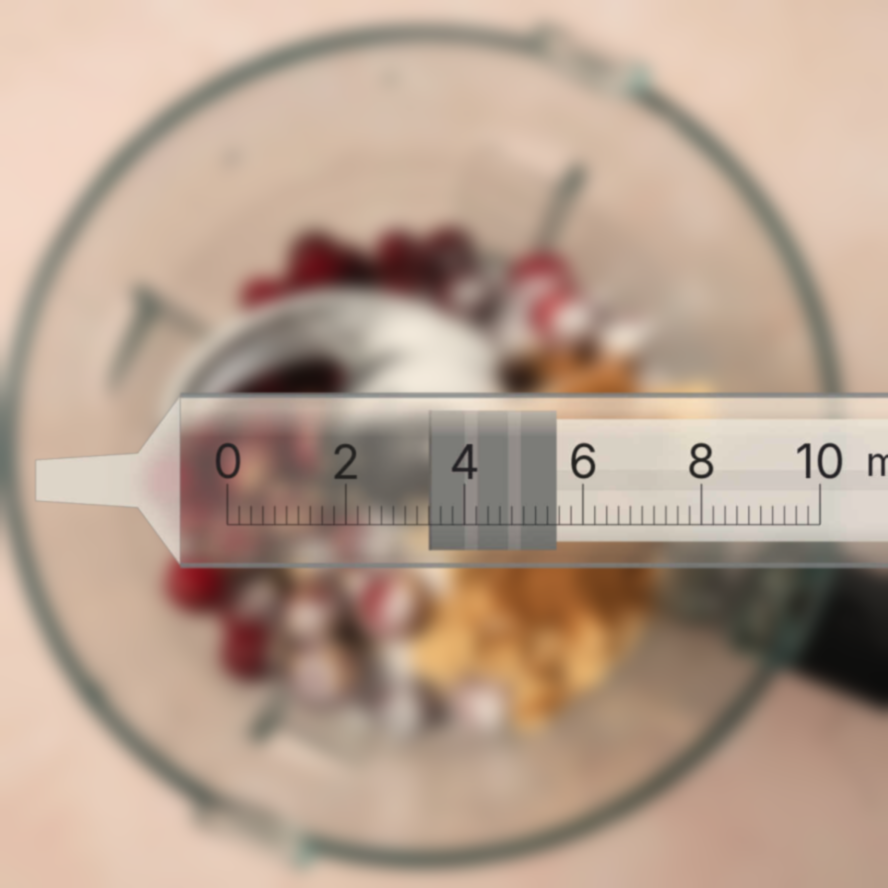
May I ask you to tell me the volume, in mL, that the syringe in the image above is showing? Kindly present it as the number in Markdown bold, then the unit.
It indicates **3.4** mL
